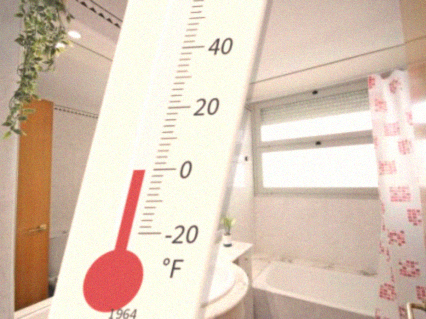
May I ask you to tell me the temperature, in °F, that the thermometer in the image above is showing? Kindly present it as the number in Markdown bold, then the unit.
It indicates **0** °F
